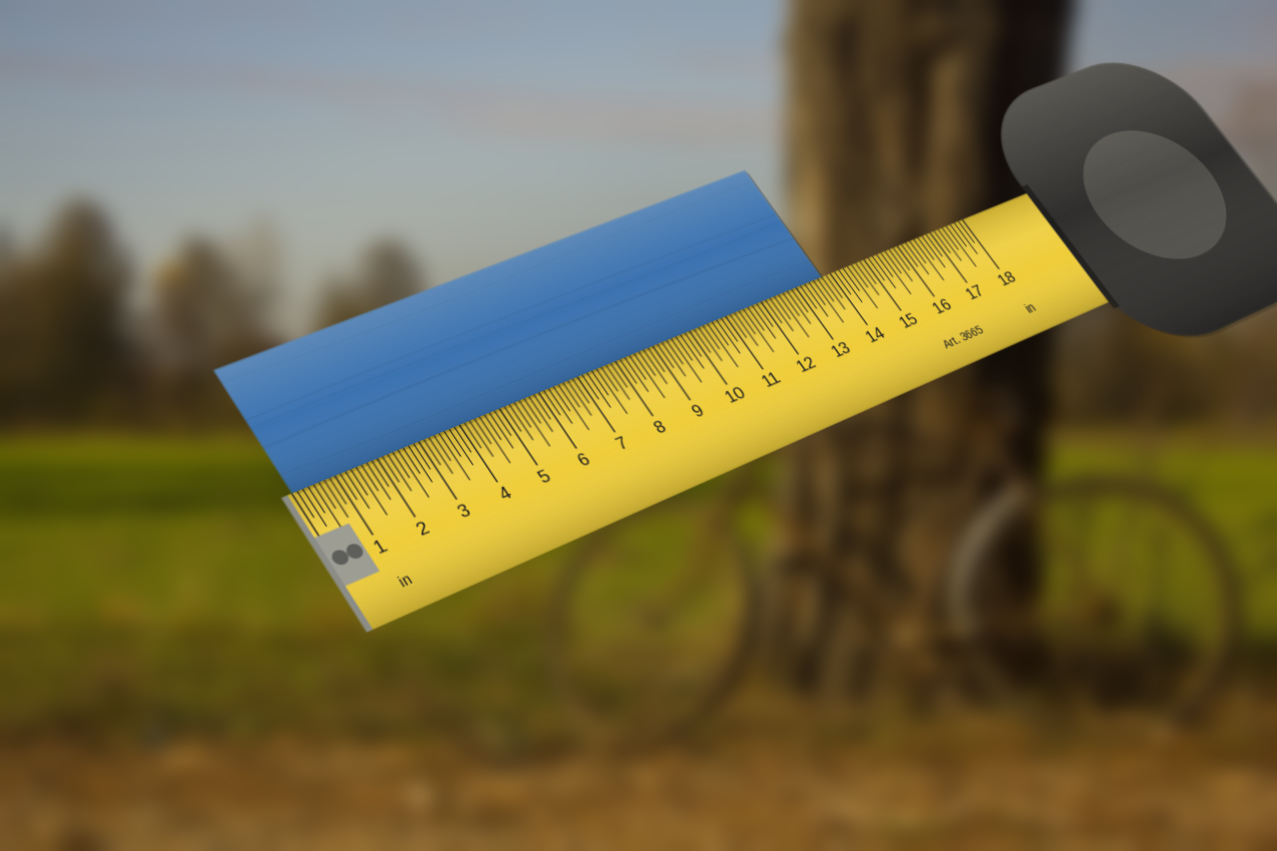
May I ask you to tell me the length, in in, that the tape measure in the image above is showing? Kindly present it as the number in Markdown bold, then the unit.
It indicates **13.75** in
